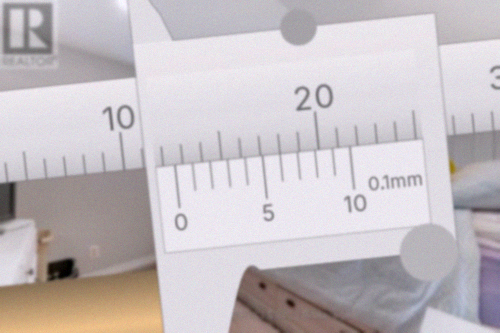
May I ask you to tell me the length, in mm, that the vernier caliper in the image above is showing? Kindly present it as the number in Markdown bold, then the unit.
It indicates **12.6** mm
